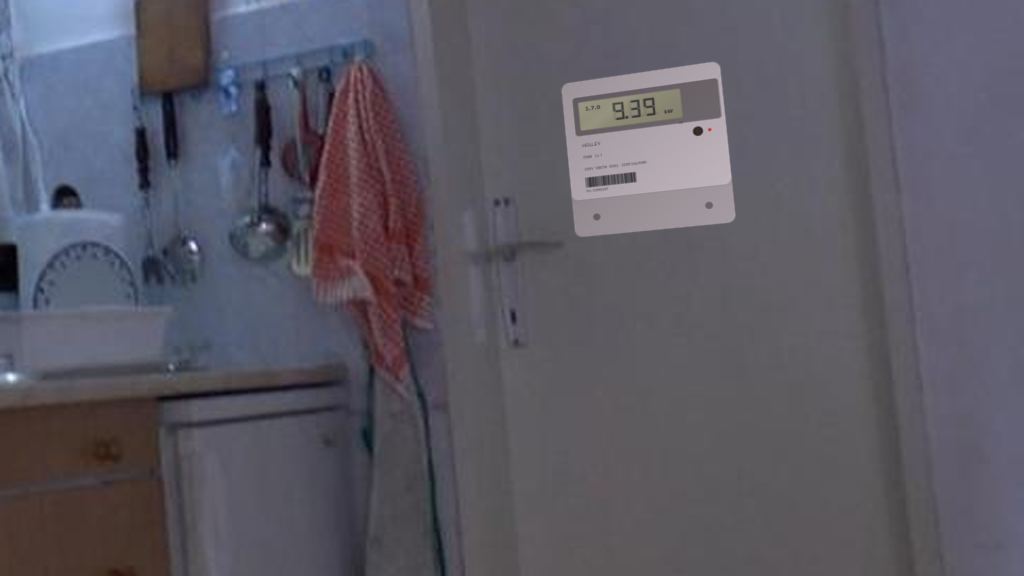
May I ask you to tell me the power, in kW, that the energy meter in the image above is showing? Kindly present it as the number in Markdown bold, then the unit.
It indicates **9.39** kW
